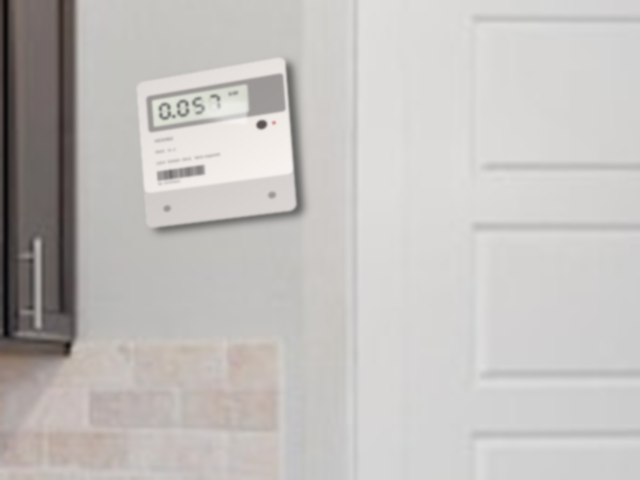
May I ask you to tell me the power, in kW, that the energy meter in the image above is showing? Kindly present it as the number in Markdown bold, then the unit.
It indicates **0.057** kW
